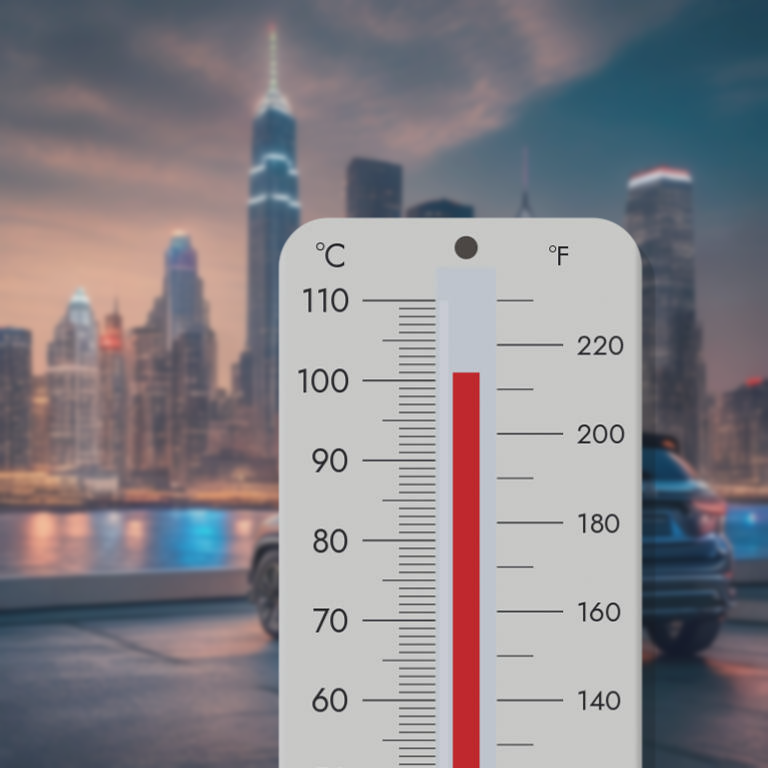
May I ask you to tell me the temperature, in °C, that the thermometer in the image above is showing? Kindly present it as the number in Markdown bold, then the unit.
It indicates **101** °C
